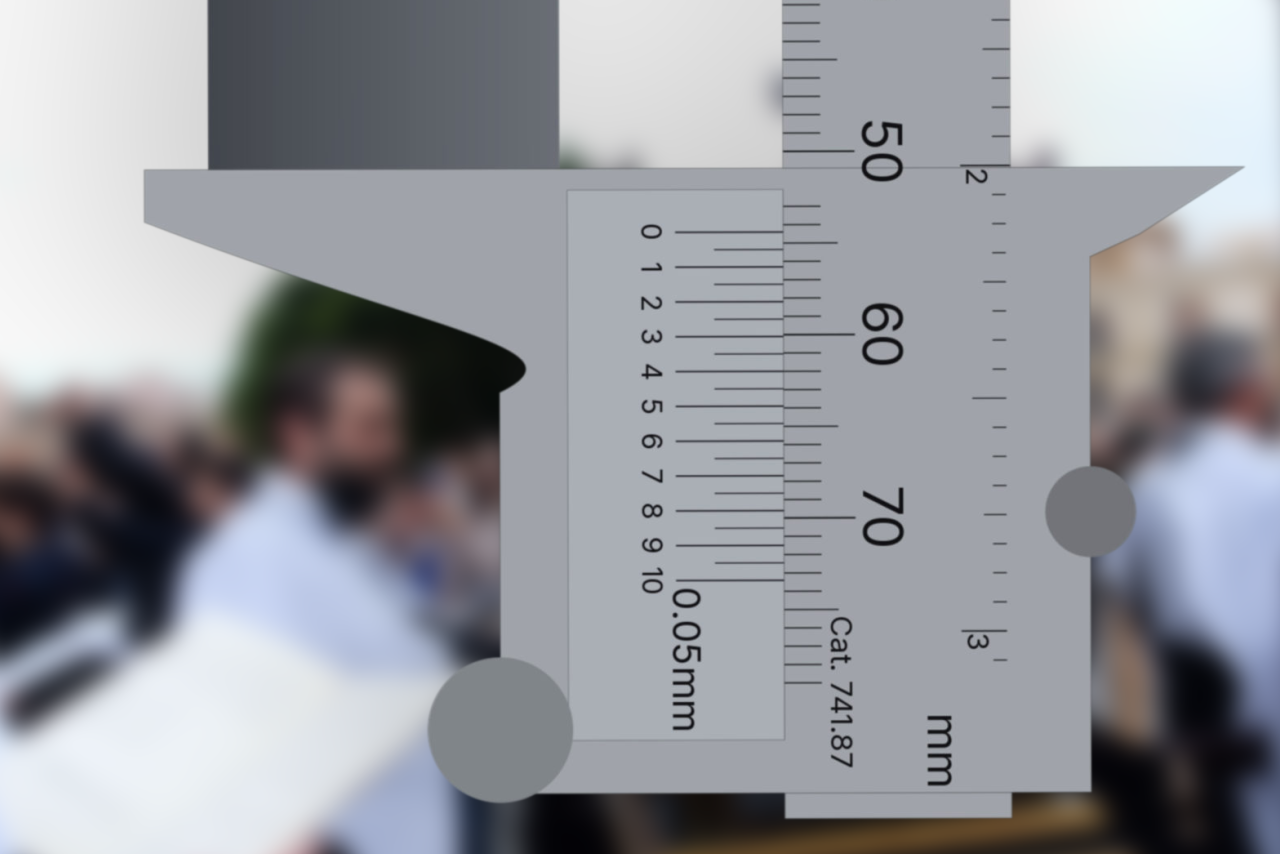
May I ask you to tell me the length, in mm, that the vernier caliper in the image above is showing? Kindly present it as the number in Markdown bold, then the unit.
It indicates **54.4** mm
